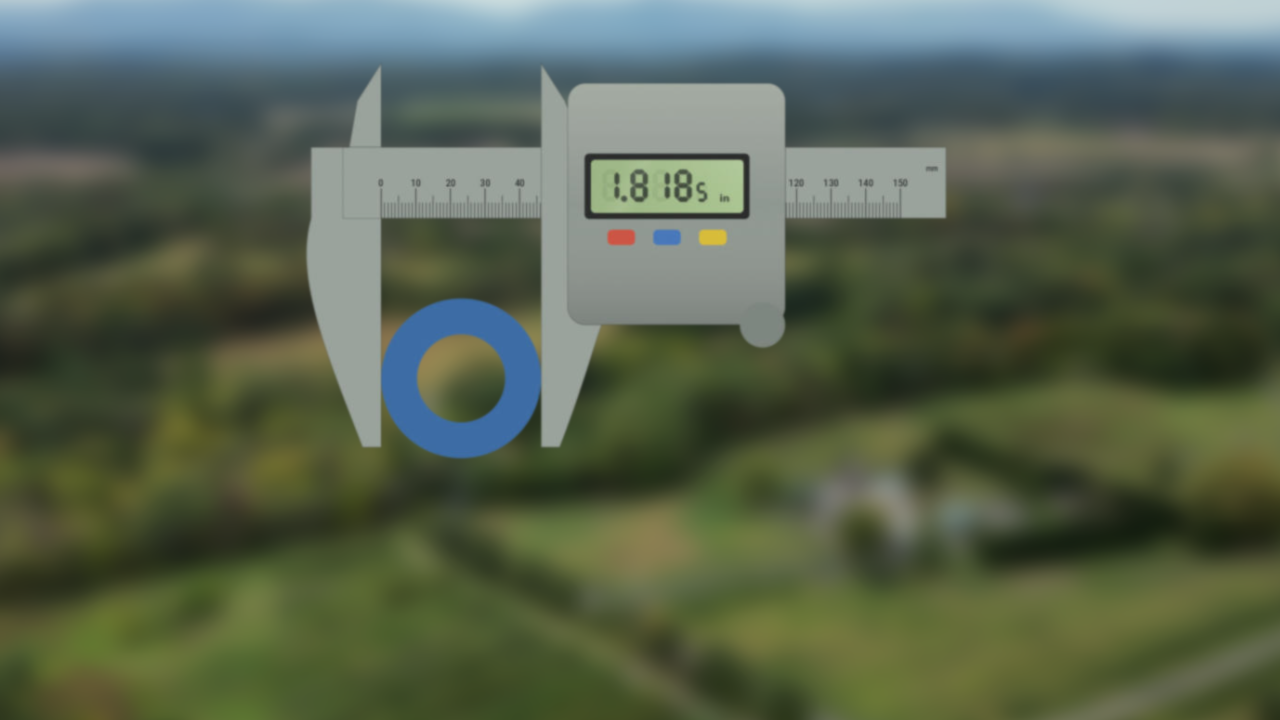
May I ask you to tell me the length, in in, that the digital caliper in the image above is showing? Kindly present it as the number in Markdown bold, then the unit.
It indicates **1.8185** in
